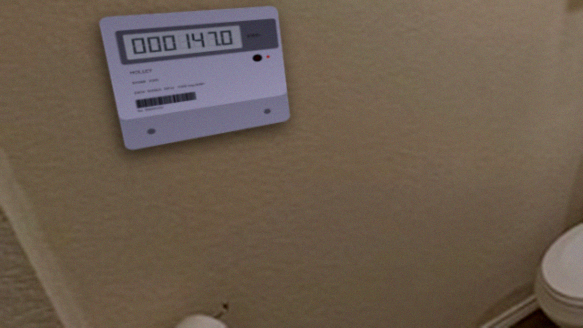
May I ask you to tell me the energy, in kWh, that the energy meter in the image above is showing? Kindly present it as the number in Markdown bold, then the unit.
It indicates **147.0** kWh
